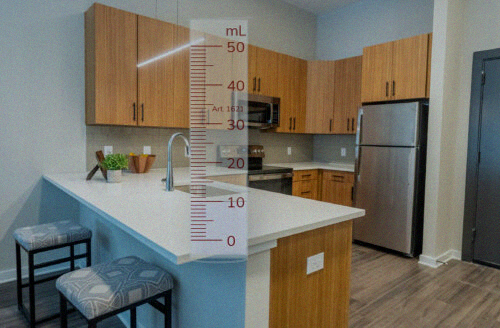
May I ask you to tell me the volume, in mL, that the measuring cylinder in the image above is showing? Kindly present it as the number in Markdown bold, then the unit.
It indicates **10** mL
